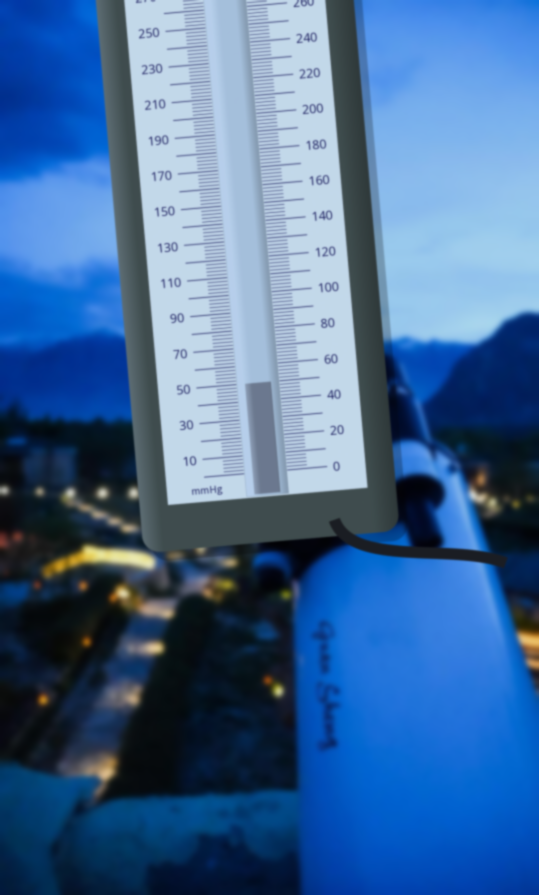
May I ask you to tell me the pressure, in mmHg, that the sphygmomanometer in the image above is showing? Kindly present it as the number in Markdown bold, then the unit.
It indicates **50** mmHg
